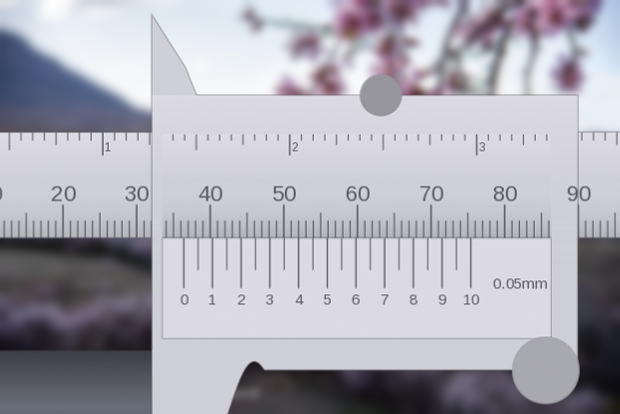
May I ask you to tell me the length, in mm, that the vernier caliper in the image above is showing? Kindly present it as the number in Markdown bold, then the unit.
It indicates **36.4** mm
